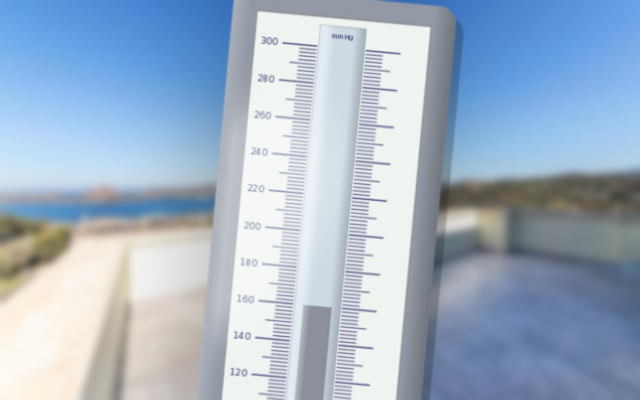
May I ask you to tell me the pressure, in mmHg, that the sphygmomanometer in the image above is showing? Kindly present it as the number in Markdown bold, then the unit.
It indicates **160** mmHg
